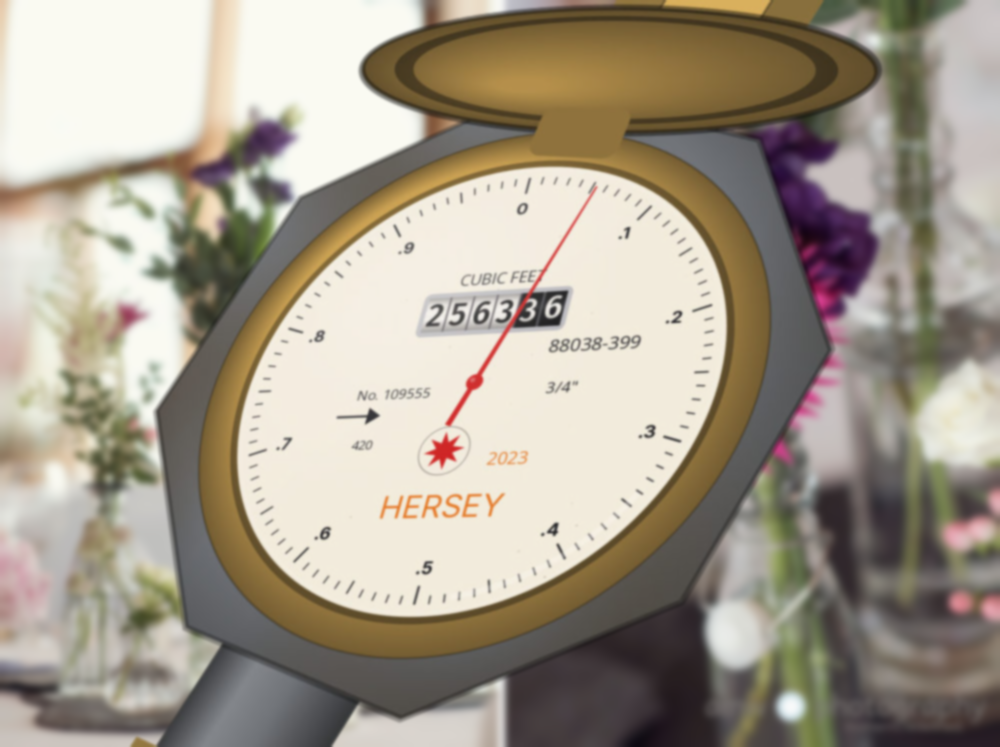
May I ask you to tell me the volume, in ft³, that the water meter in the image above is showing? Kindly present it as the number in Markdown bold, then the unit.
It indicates **256336.05** ft³
